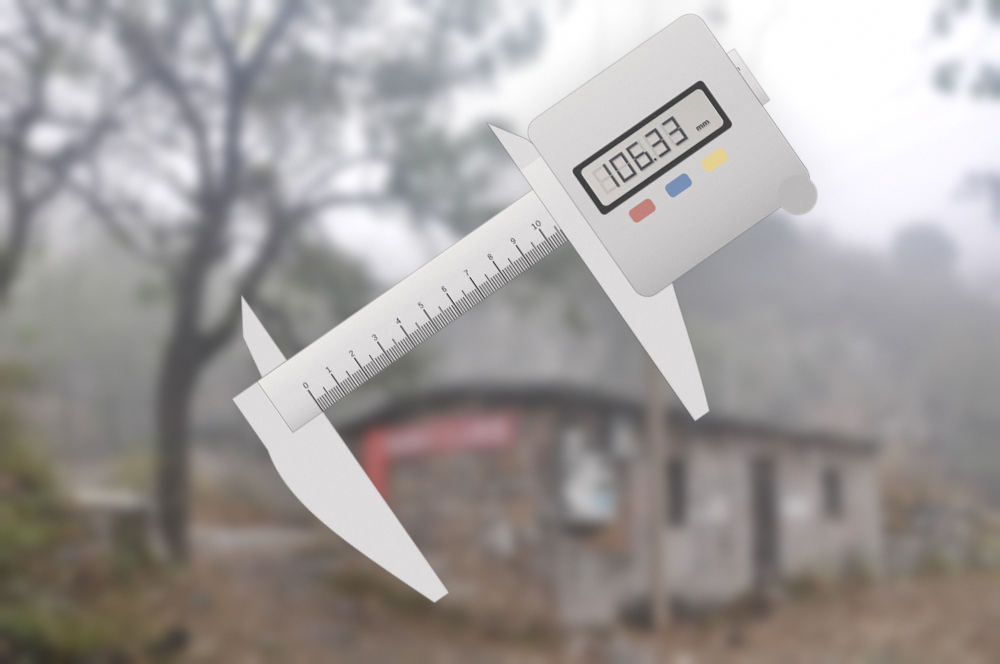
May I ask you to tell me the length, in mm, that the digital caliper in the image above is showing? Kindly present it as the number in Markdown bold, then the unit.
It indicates **106.33** mm
